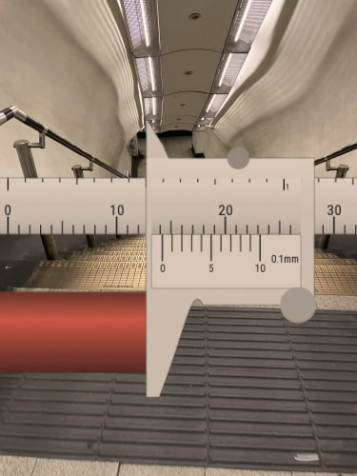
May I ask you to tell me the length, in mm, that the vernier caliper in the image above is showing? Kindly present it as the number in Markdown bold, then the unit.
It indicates **14.2** mm
